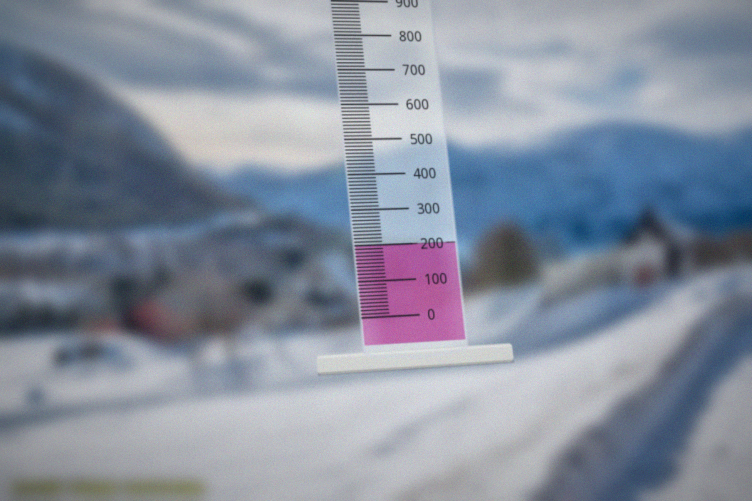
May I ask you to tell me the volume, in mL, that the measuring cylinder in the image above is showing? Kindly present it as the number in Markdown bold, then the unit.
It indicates **200** mL
